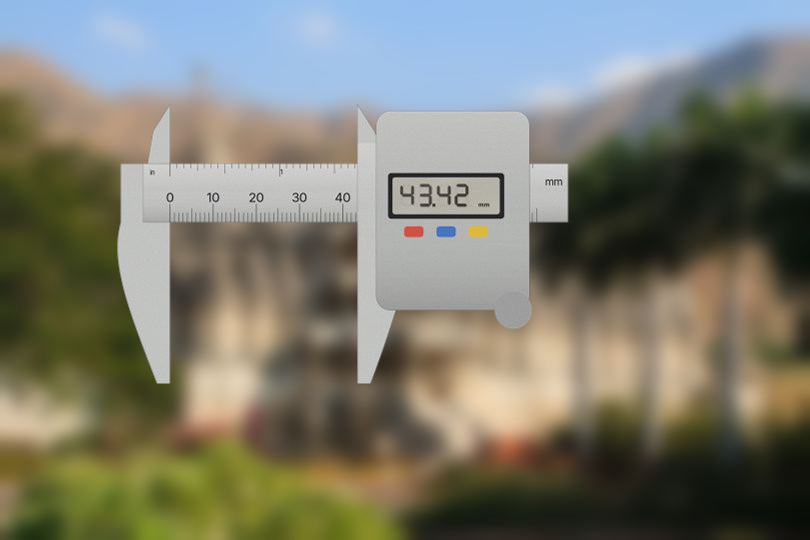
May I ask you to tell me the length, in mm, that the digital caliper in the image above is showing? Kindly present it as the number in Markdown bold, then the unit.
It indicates **43.42** mm
